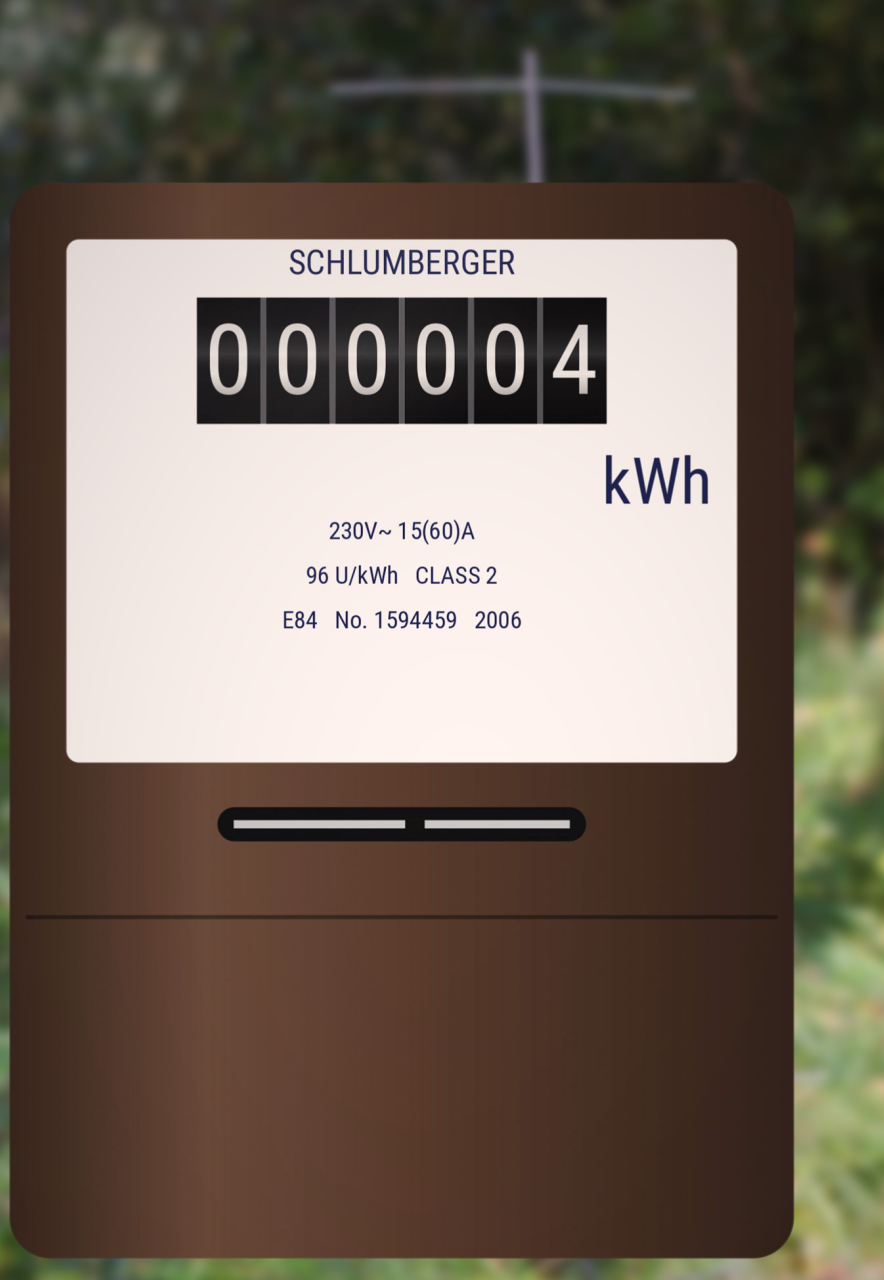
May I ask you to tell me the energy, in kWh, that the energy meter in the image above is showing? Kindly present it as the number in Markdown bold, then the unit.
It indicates **4** kWh
